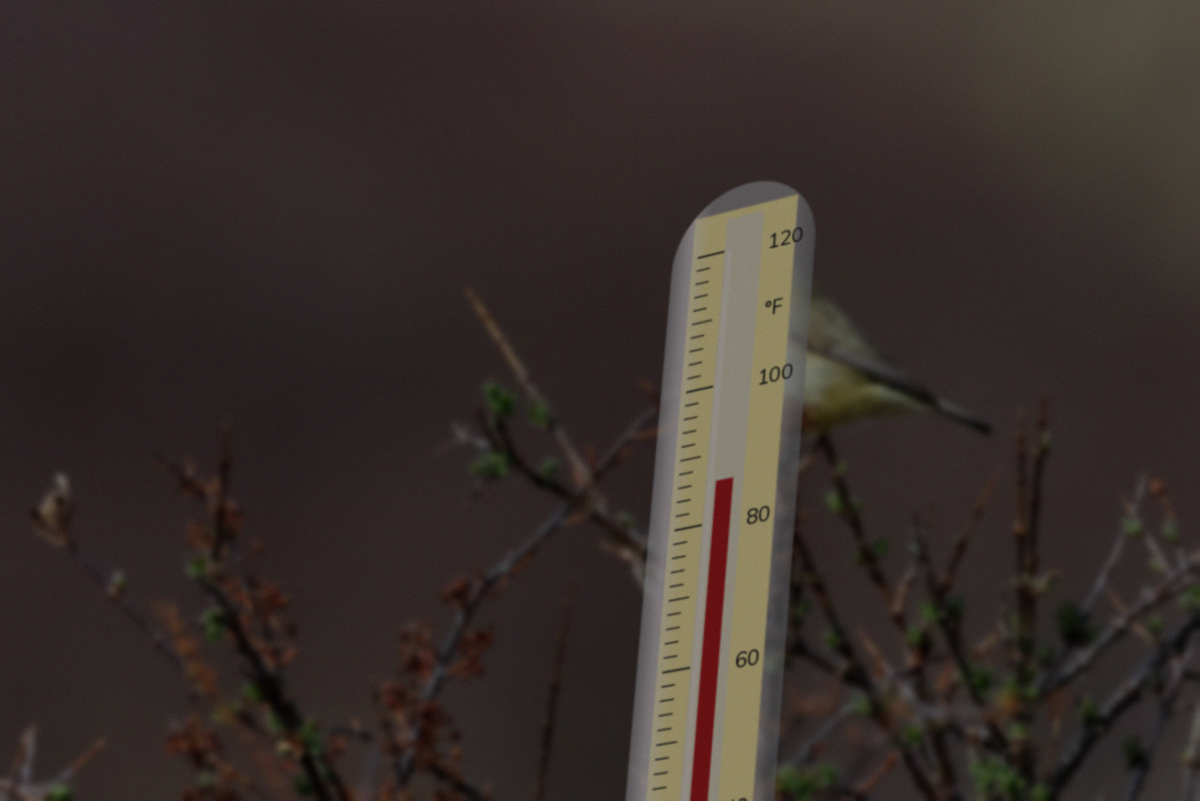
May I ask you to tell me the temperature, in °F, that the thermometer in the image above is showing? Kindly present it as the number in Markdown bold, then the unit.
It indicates **86** °F
